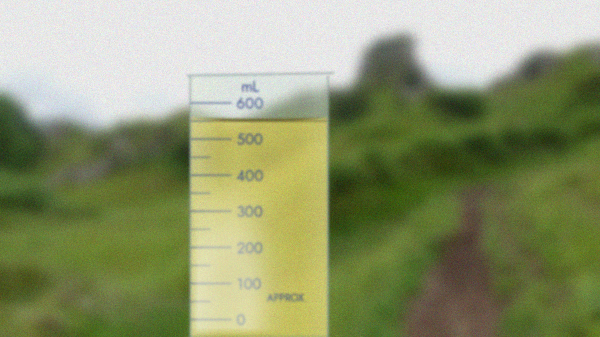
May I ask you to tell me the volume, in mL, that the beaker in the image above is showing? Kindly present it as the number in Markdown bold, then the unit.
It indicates **550** mL
